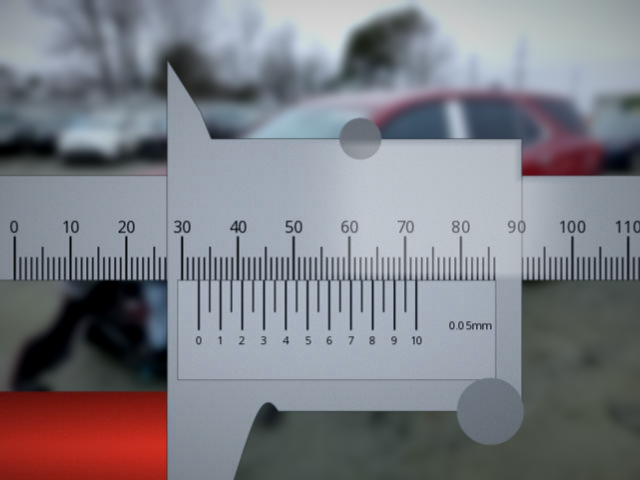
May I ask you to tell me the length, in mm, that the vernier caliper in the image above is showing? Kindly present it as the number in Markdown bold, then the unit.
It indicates **33.0** mm
